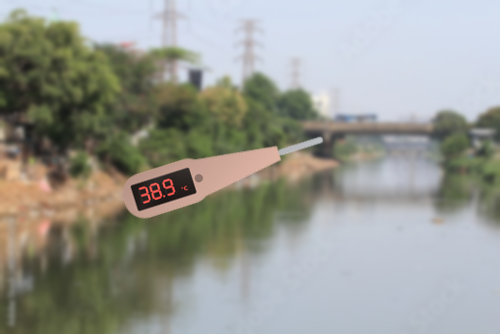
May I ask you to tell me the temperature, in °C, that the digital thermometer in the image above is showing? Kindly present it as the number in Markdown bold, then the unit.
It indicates **38.9** °C
